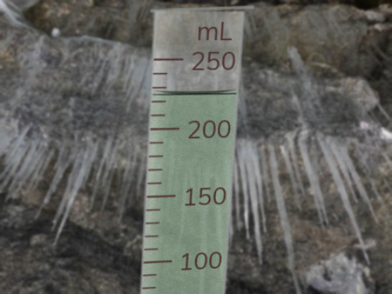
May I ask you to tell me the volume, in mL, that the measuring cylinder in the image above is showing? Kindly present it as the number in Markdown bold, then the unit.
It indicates **225** mL
